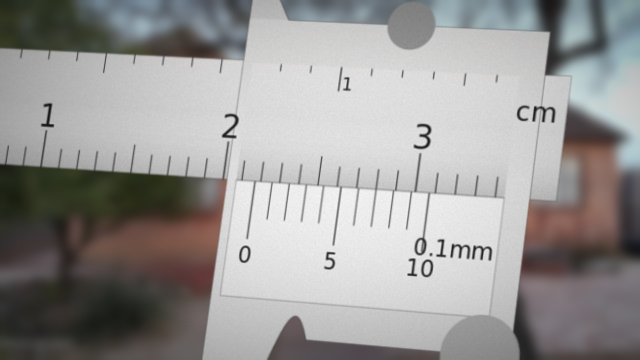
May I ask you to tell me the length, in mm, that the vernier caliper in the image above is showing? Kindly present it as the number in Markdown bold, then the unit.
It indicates **21.7** mm
